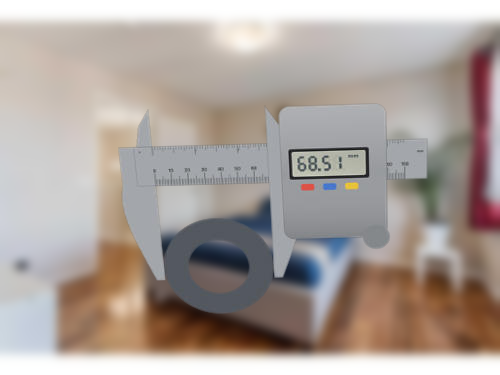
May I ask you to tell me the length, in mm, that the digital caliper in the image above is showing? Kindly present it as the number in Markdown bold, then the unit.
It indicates **68.51** mm
